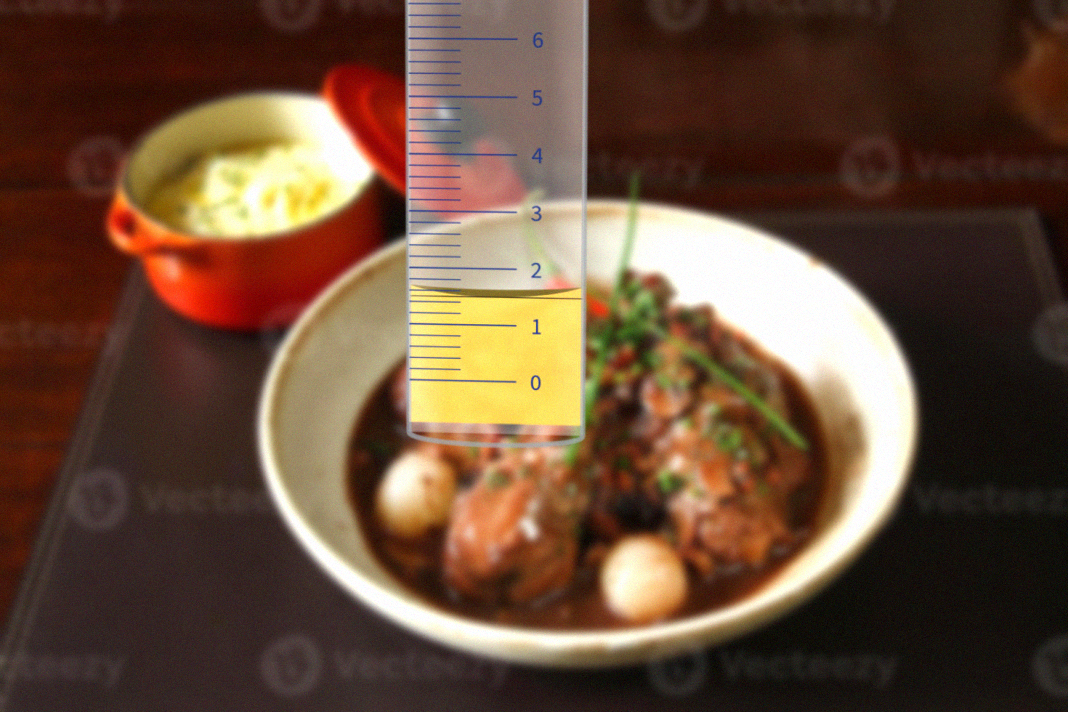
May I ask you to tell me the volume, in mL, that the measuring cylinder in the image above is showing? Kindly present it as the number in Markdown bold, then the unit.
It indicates **1.5** mL
